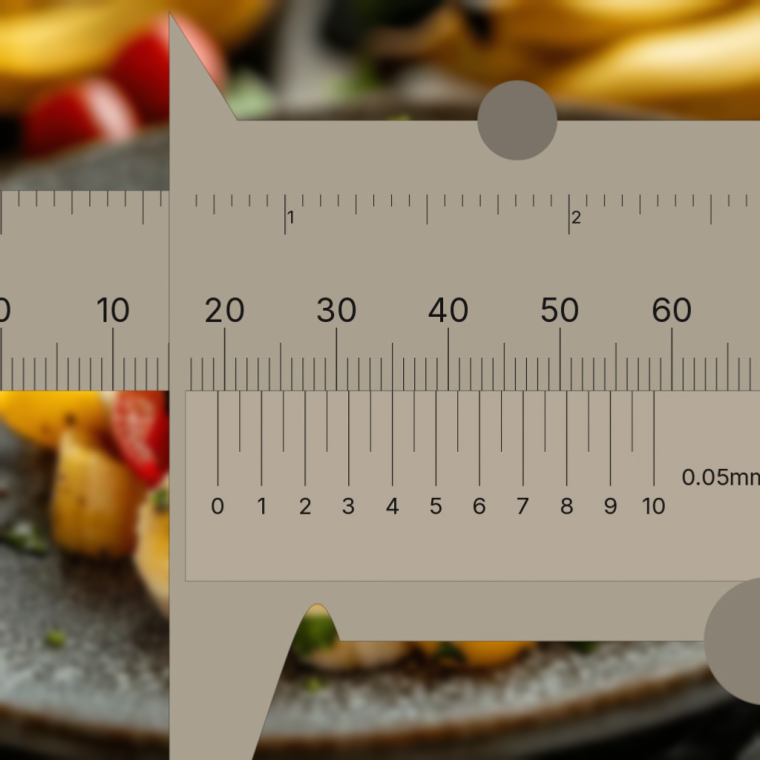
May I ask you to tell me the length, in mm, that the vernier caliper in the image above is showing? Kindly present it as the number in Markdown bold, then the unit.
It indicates **19.4** mm
